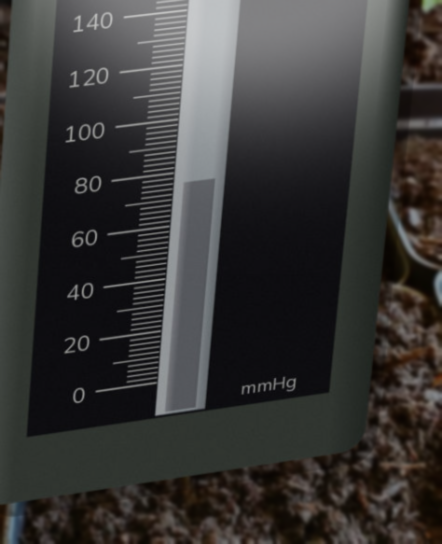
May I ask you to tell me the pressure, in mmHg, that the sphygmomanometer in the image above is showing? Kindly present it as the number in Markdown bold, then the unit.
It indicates **76** mmHg
